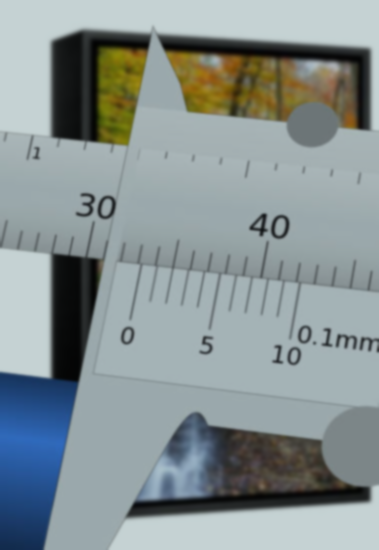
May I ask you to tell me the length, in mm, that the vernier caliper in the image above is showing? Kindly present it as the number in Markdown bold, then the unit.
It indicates **33.2** mm
